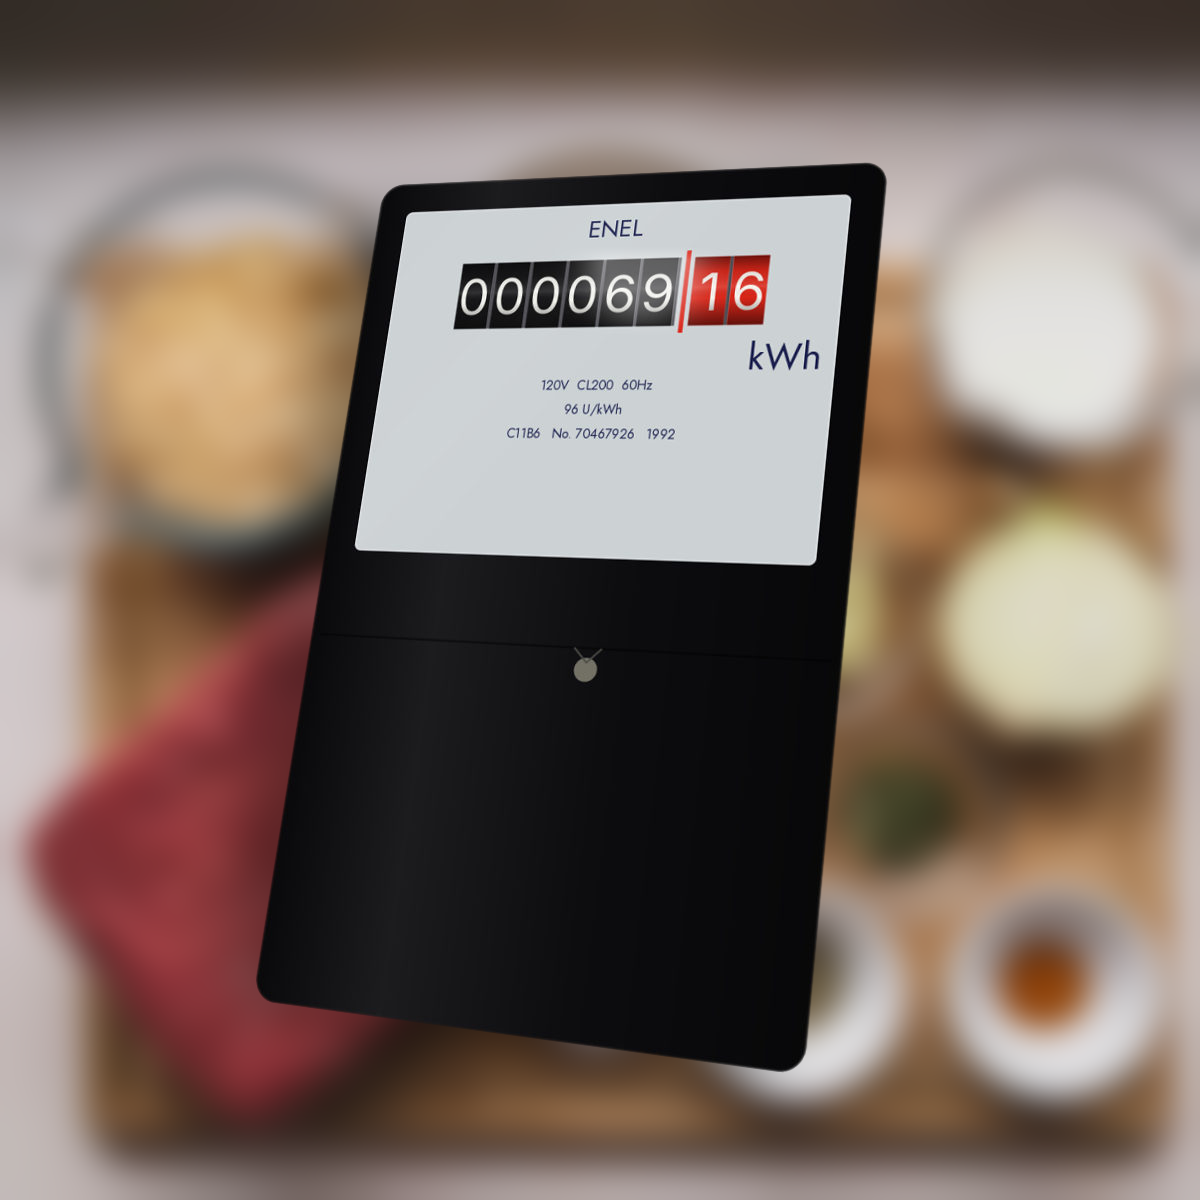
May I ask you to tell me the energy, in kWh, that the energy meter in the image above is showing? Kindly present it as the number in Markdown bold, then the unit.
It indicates **69.16** kWh
